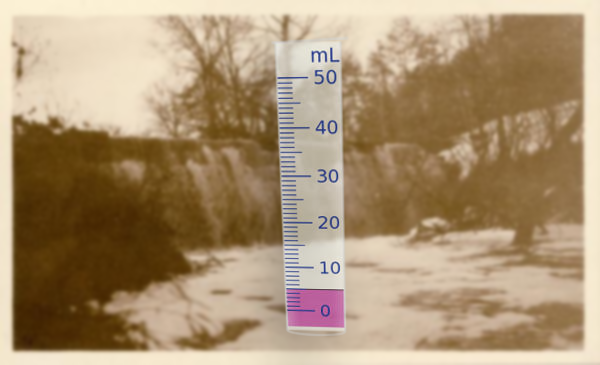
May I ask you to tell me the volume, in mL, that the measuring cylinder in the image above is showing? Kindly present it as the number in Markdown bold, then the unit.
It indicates **5** mL
